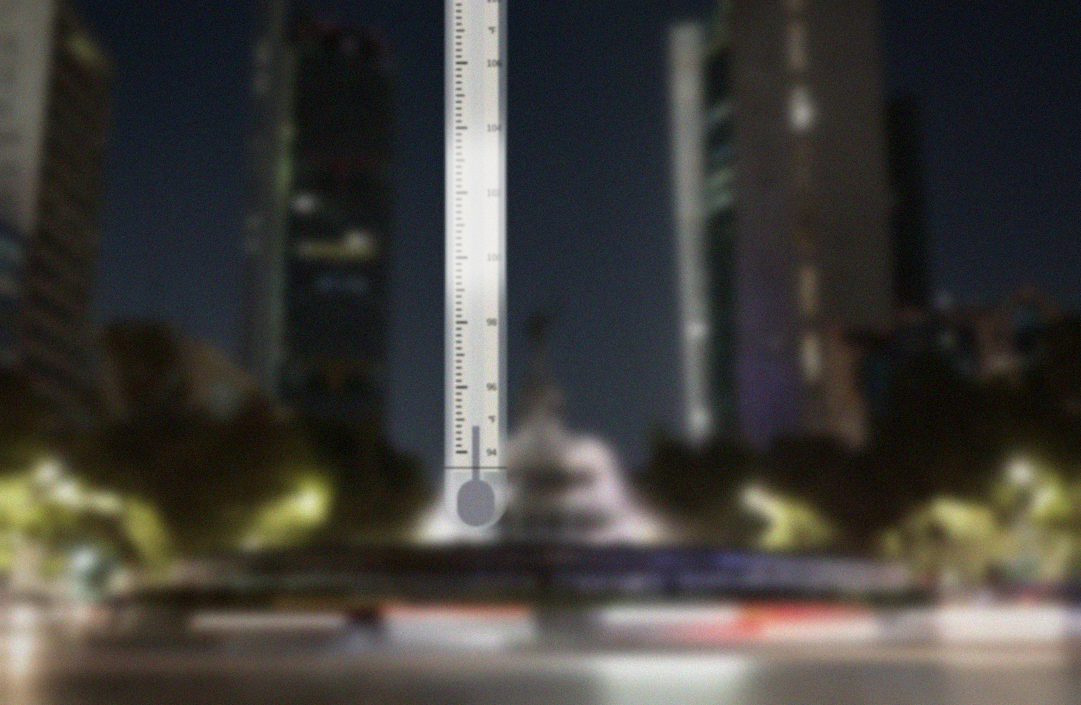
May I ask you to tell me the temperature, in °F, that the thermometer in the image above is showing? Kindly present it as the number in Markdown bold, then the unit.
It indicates **94.8** °F
